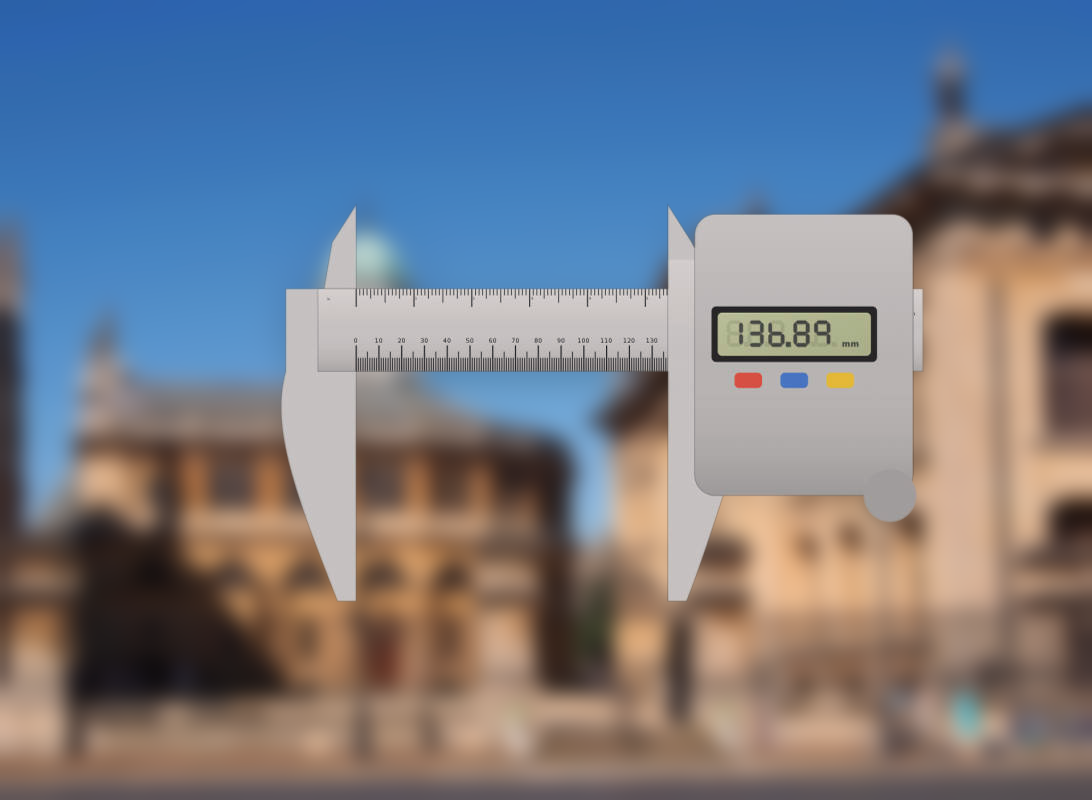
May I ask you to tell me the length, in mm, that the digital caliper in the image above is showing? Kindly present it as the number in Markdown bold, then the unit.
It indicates **136.89** mm
